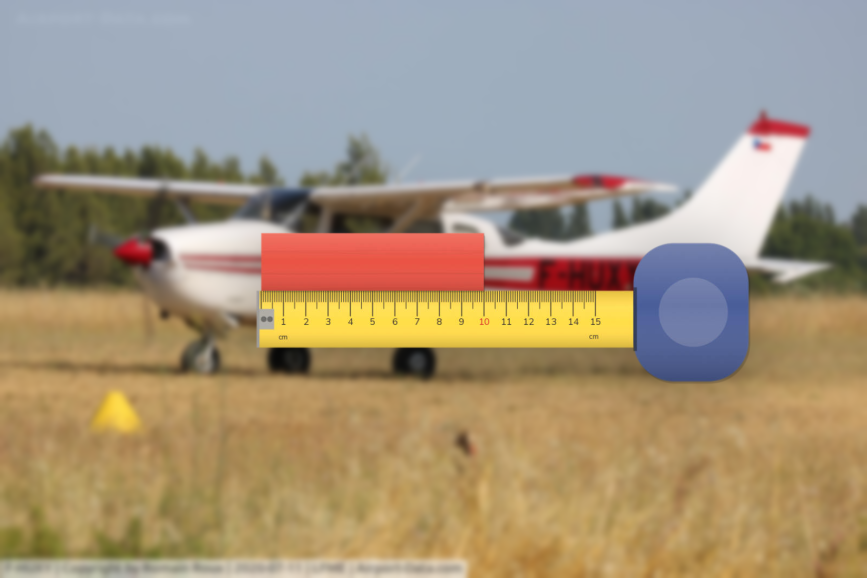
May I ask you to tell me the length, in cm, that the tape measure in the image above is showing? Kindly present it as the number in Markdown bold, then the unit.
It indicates **10** cm
